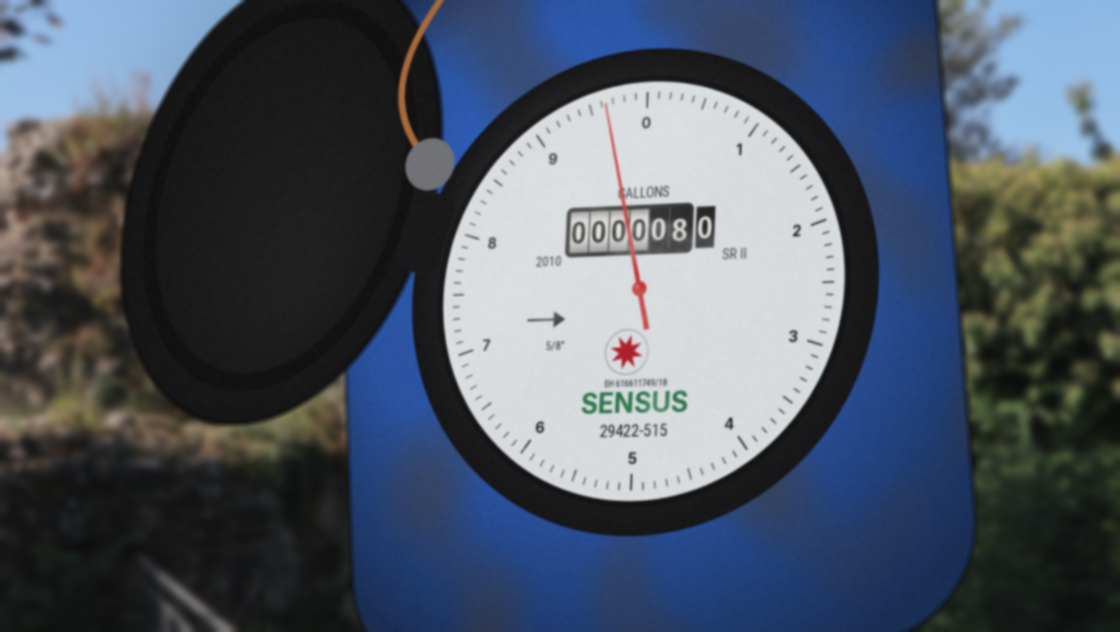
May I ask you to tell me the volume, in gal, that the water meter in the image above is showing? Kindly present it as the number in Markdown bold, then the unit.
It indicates **79.6** gal
